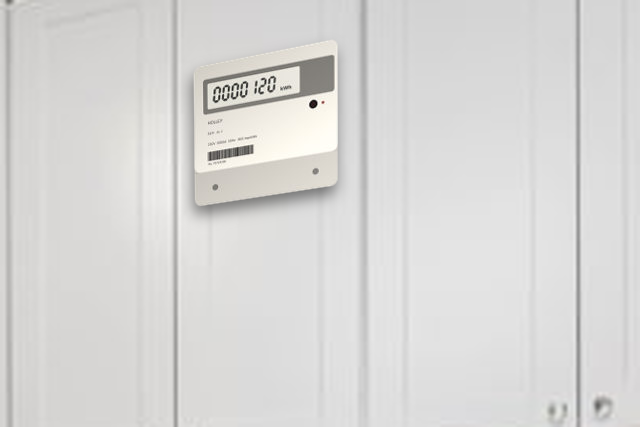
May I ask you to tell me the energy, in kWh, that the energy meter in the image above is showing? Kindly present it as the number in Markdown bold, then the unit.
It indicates **120** kWh
